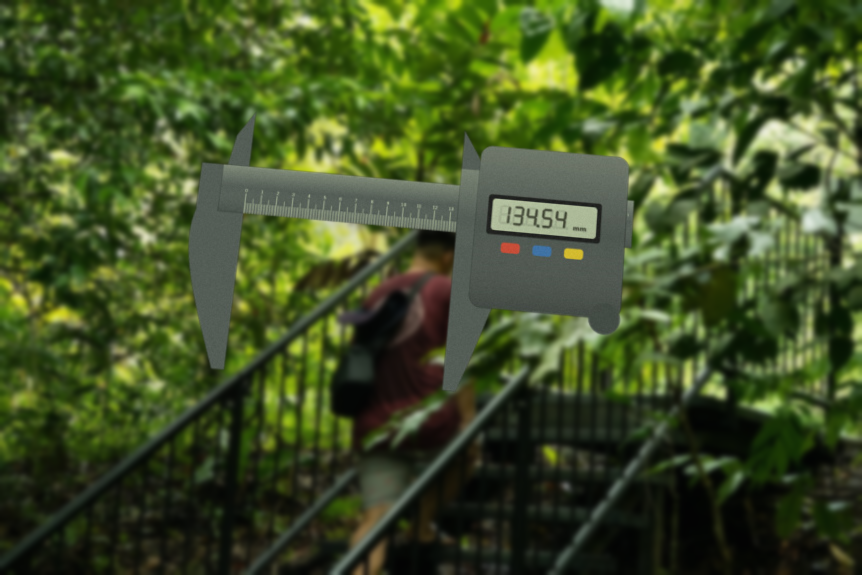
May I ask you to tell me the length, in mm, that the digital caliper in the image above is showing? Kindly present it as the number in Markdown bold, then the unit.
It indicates **134.54** mm
